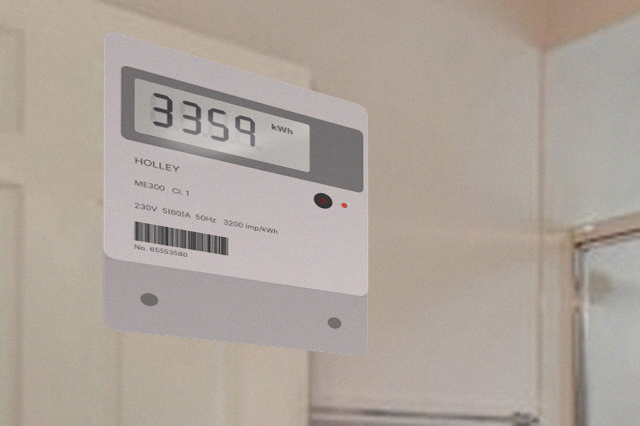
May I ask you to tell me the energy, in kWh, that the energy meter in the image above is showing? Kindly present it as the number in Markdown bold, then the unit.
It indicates **3359** kWh
